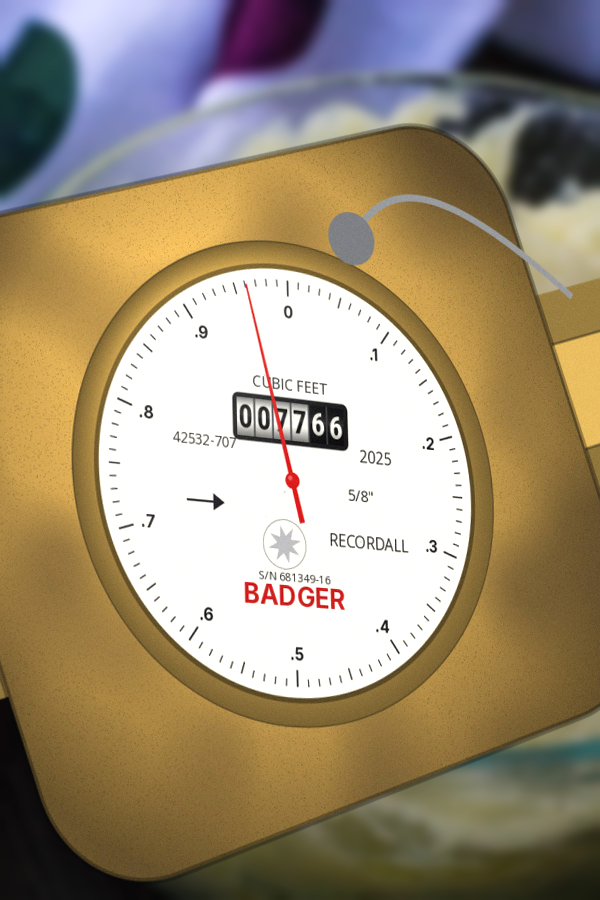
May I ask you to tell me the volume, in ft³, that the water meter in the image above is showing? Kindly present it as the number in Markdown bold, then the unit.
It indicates **7765.96** ft³
